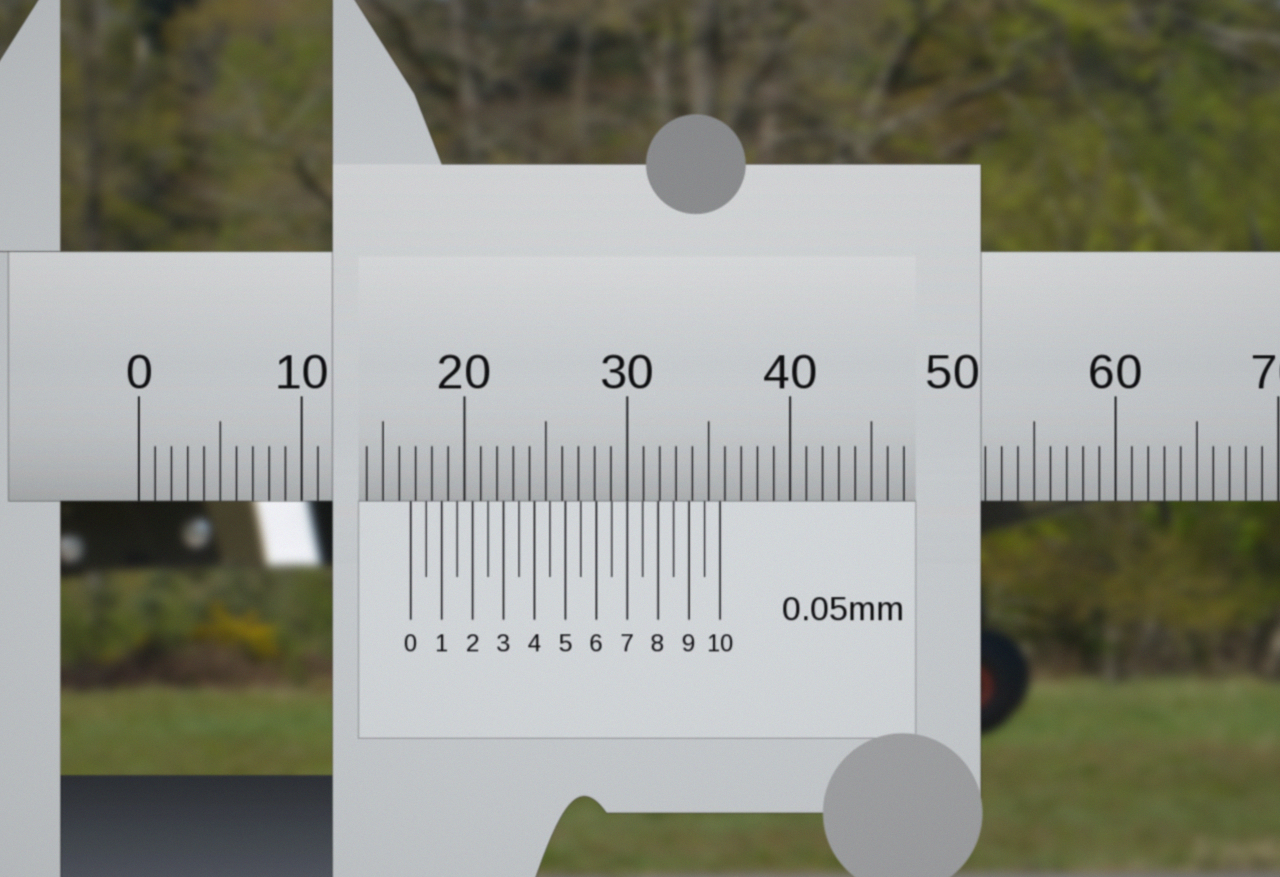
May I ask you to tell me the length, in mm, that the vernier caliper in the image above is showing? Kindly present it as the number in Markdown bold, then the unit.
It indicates **16.7** mm
